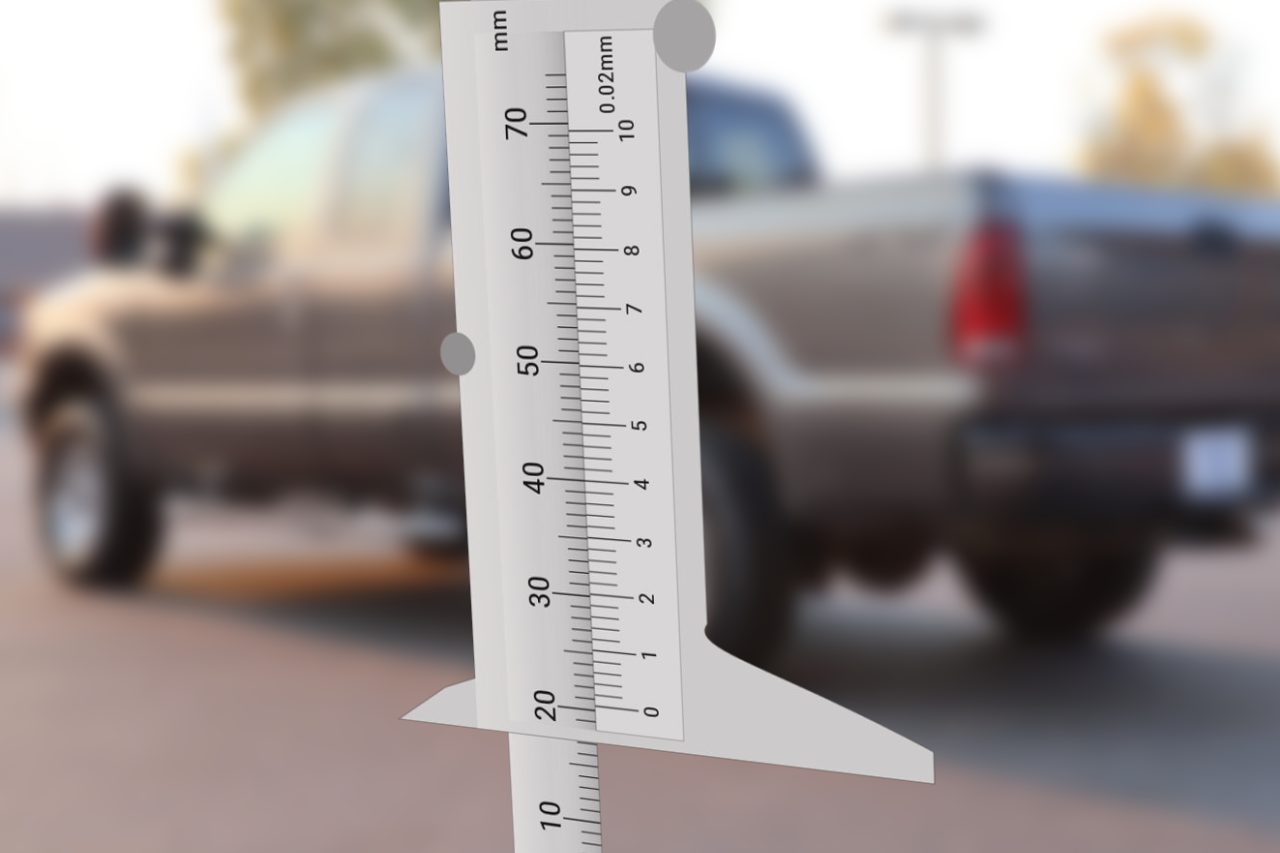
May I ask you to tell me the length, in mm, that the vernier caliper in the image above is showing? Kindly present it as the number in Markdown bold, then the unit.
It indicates **20.4** mm
